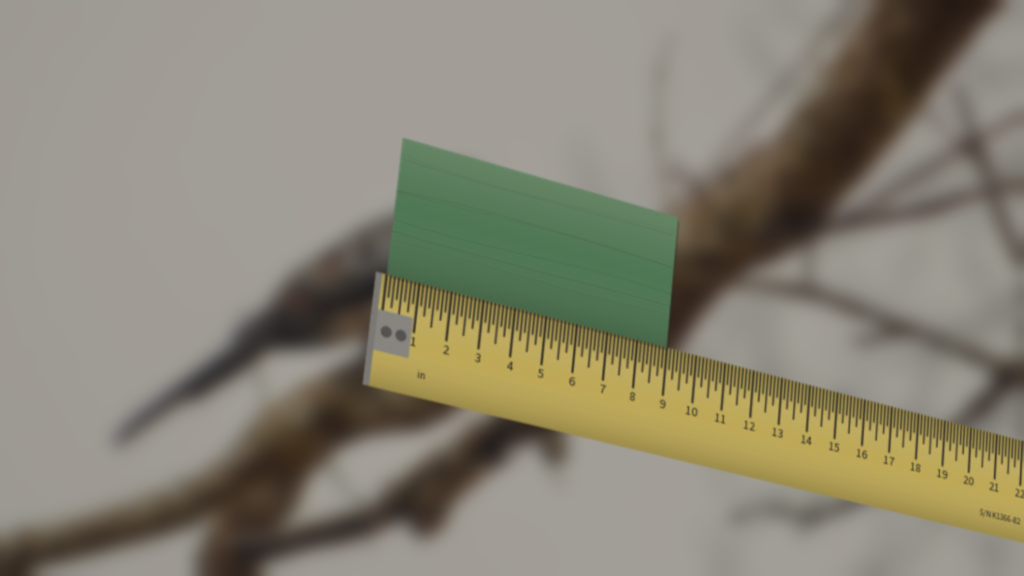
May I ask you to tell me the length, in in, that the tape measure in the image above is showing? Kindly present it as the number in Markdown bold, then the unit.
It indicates **9** in
